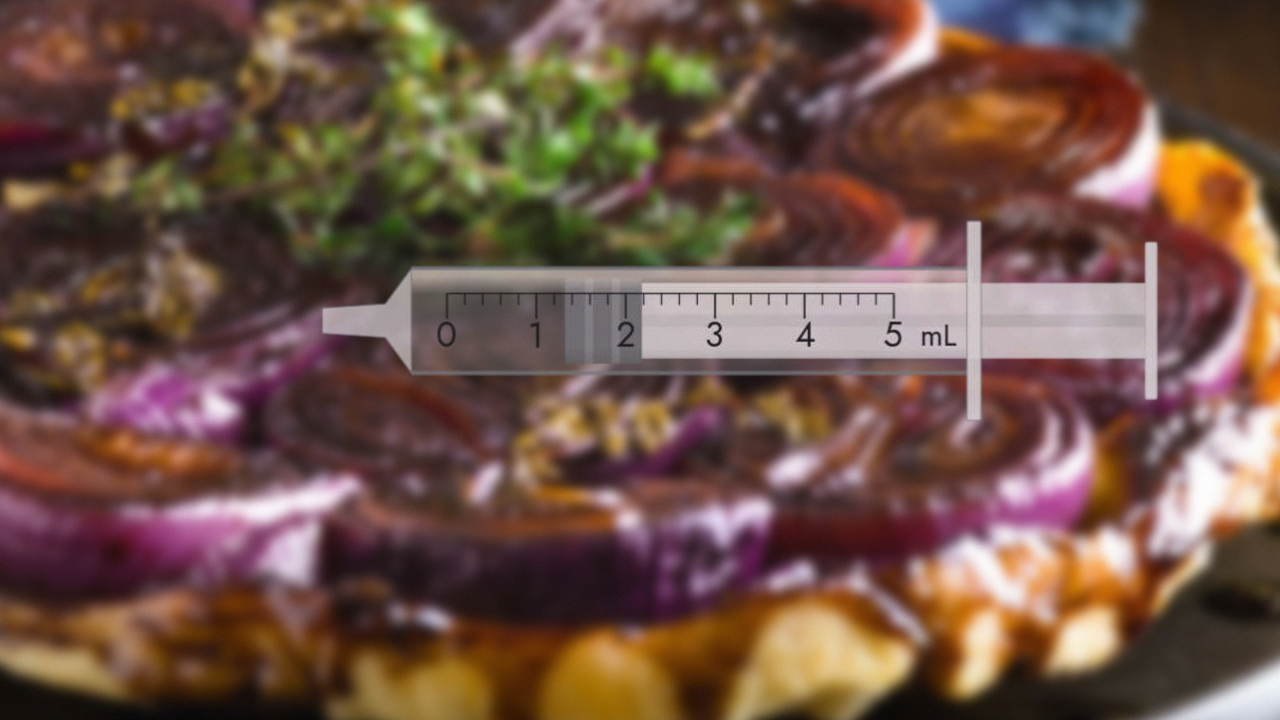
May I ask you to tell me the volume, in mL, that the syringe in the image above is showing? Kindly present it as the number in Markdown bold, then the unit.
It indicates **1.3** mL
